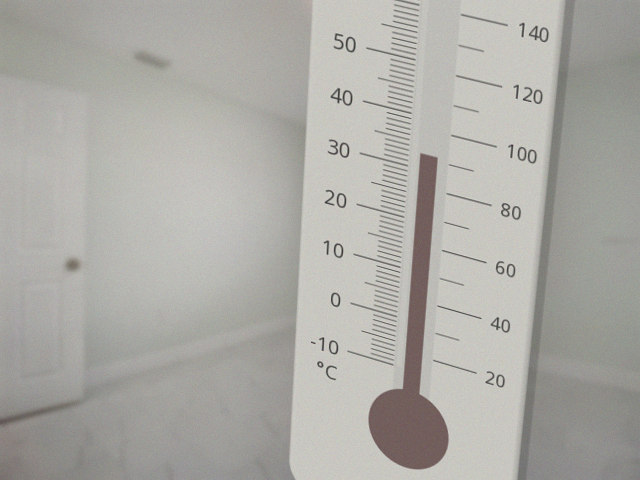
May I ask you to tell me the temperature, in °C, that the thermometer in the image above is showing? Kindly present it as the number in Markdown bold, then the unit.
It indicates **33** °C
